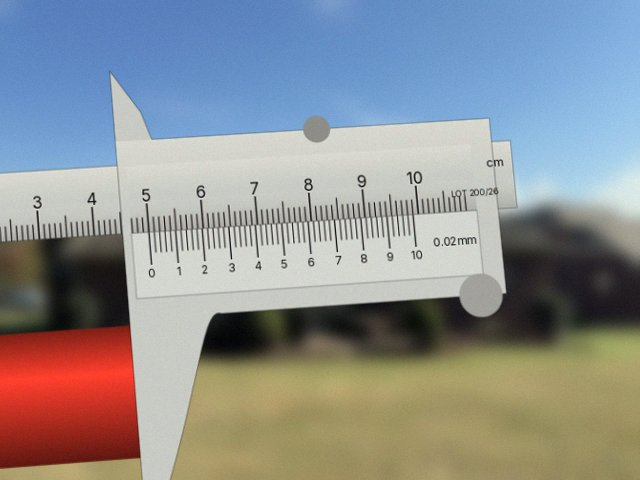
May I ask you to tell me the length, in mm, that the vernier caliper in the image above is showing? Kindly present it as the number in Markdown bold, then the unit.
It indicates **50.0** mm
